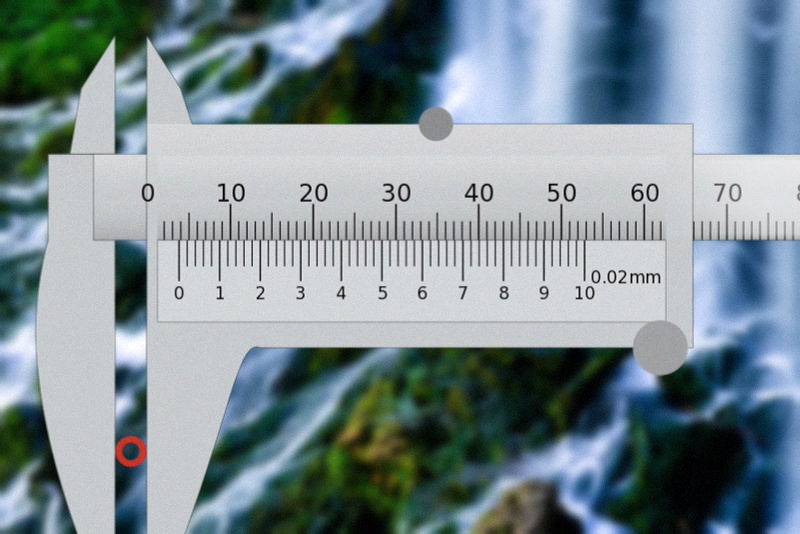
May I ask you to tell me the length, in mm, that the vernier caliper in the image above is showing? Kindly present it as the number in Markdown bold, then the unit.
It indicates **3.8** mm
